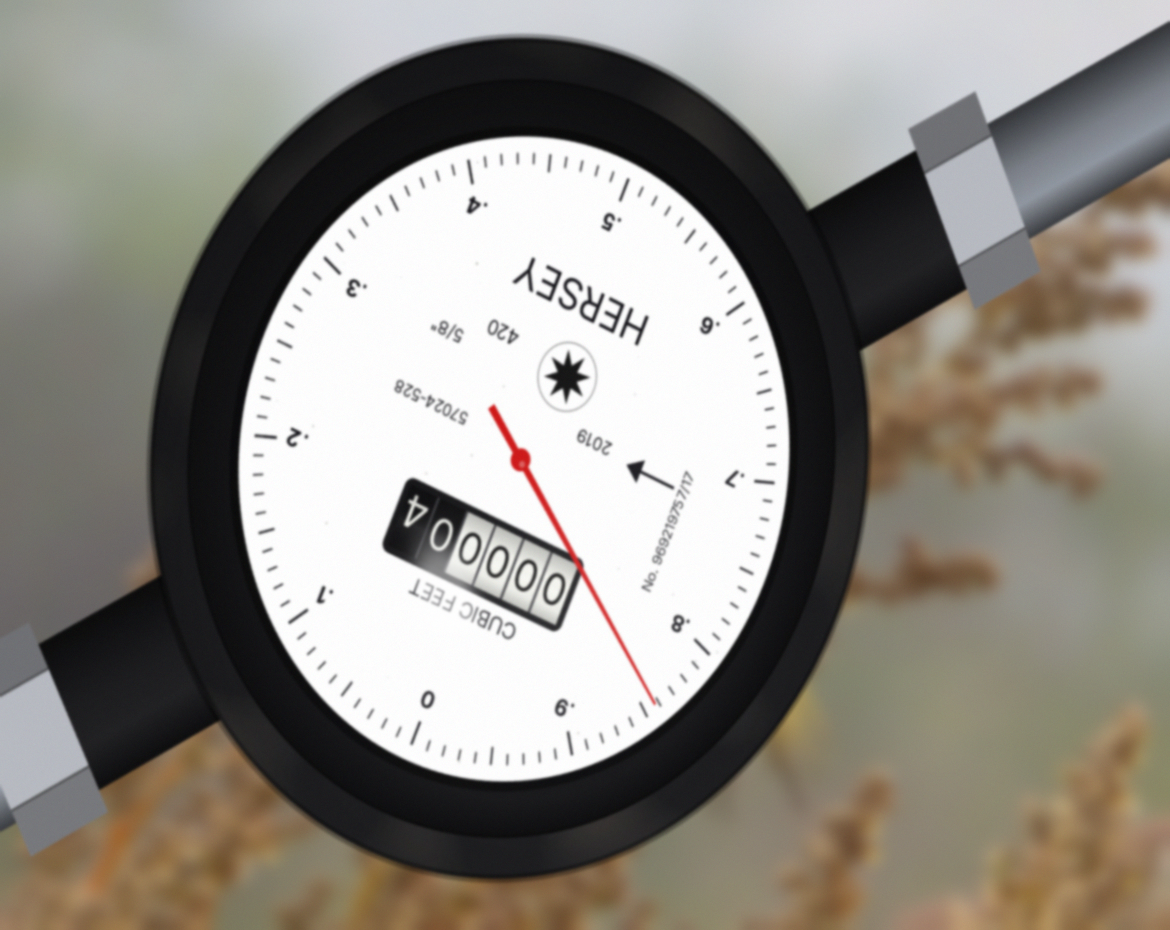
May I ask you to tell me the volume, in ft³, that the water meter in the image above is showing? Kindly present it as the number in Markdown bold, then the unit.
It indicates **3.84** ft³
